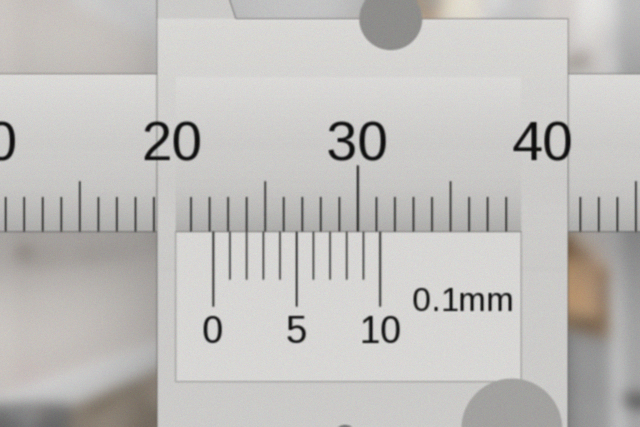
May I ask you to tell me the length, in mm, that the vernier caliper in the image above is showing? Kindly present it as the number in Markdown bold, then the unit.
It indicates **22.2** mm
